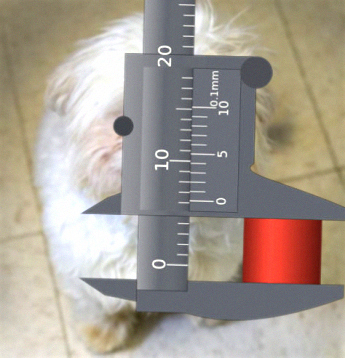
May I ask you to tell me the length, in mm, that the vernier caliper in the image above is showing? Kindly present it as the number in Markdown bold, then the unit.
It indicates **6.2** mm
